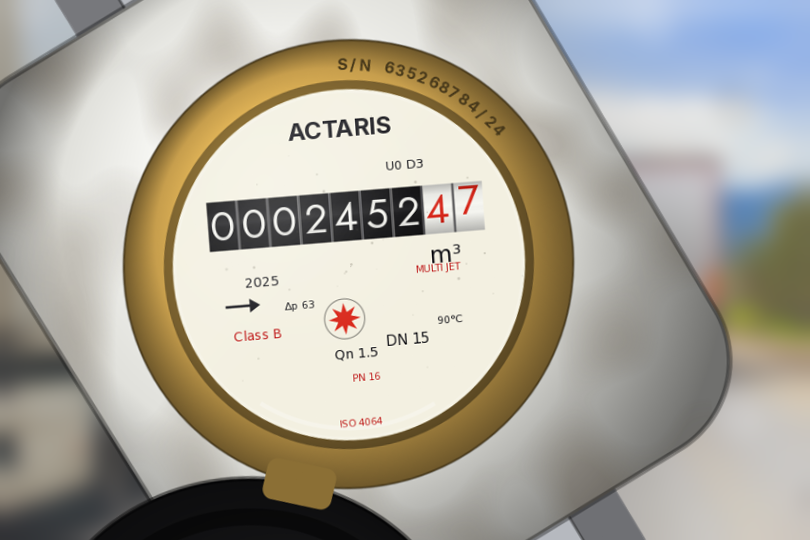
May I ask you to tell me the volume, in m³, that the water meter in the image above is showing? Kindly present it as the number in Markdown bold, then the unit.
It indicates **2452.47** m³
